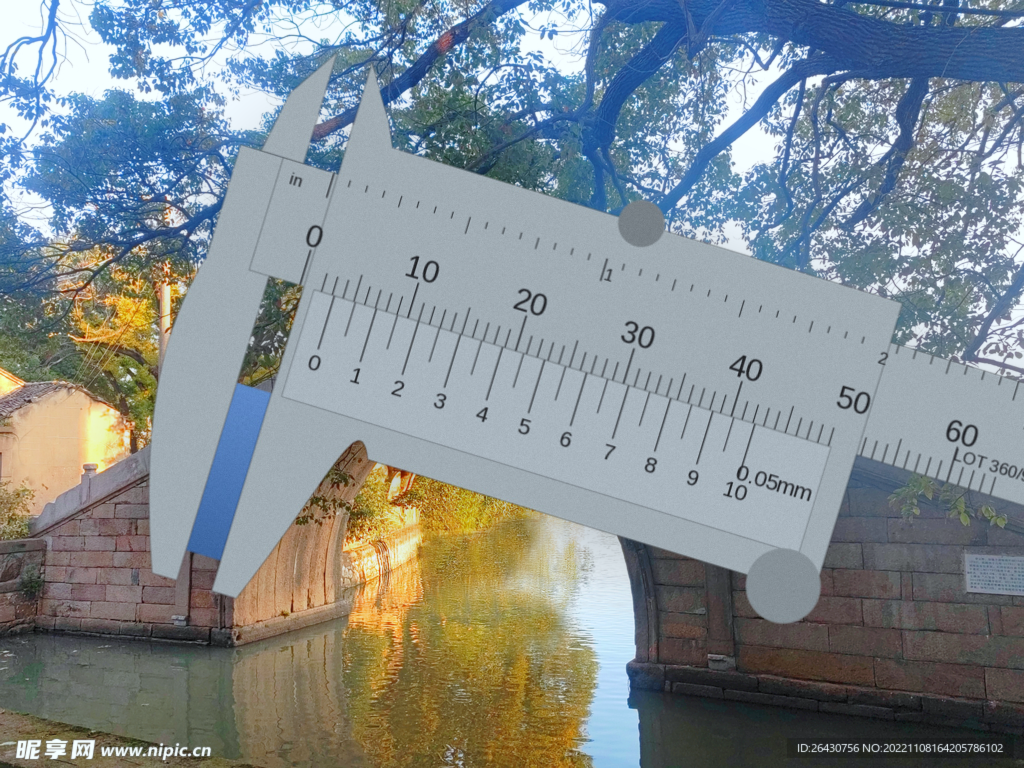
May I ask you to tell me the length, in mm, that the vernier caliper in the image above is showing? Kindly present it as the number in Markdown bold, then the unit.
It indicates **3.2** mm
